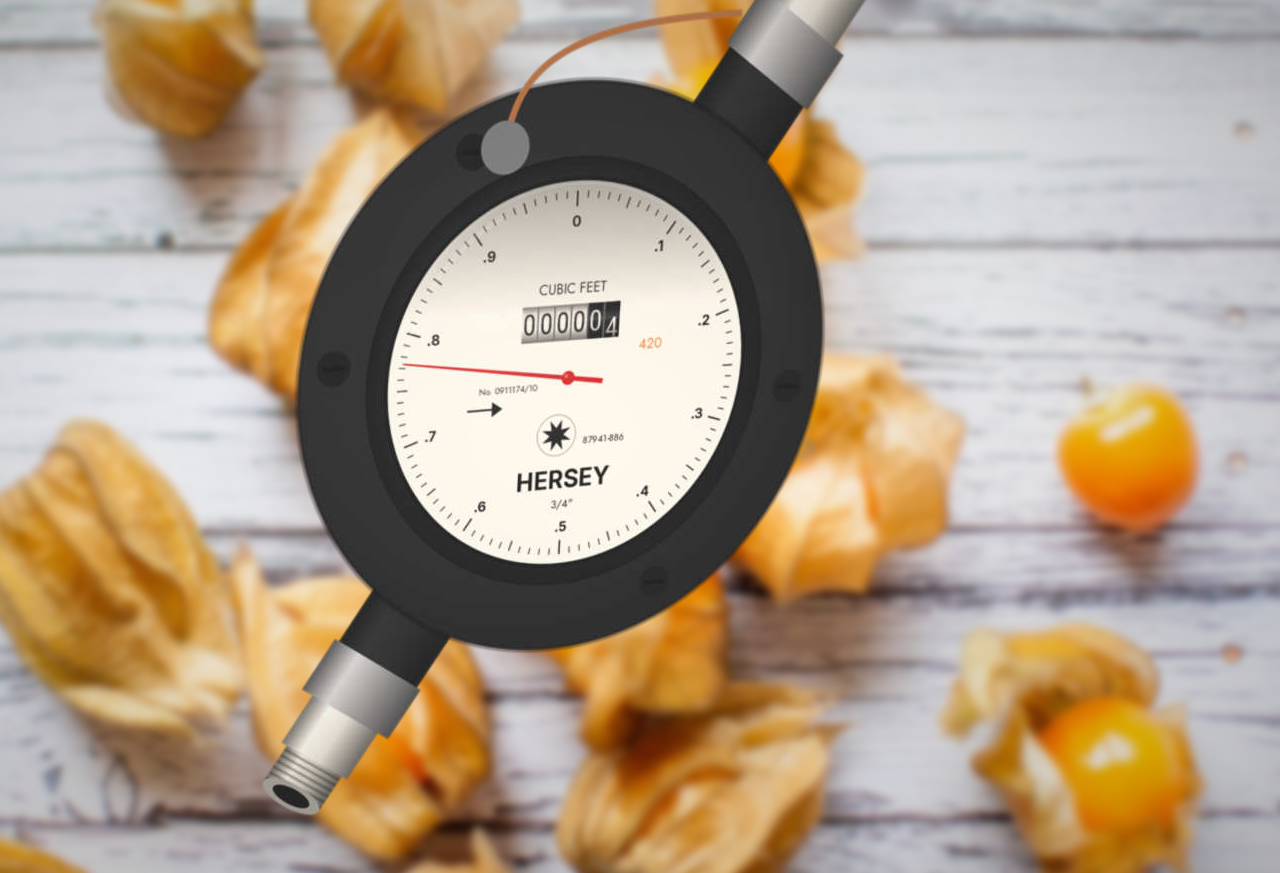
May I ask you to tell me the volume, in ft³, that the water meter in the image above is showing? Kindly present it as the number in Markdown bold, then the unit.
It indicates **3.77** ft³
